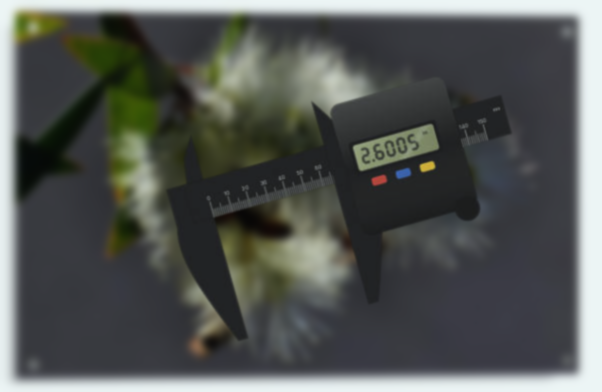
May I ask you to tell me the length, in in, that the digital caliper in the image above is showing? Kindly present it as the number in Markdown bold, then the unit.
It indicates **2.6005** in
